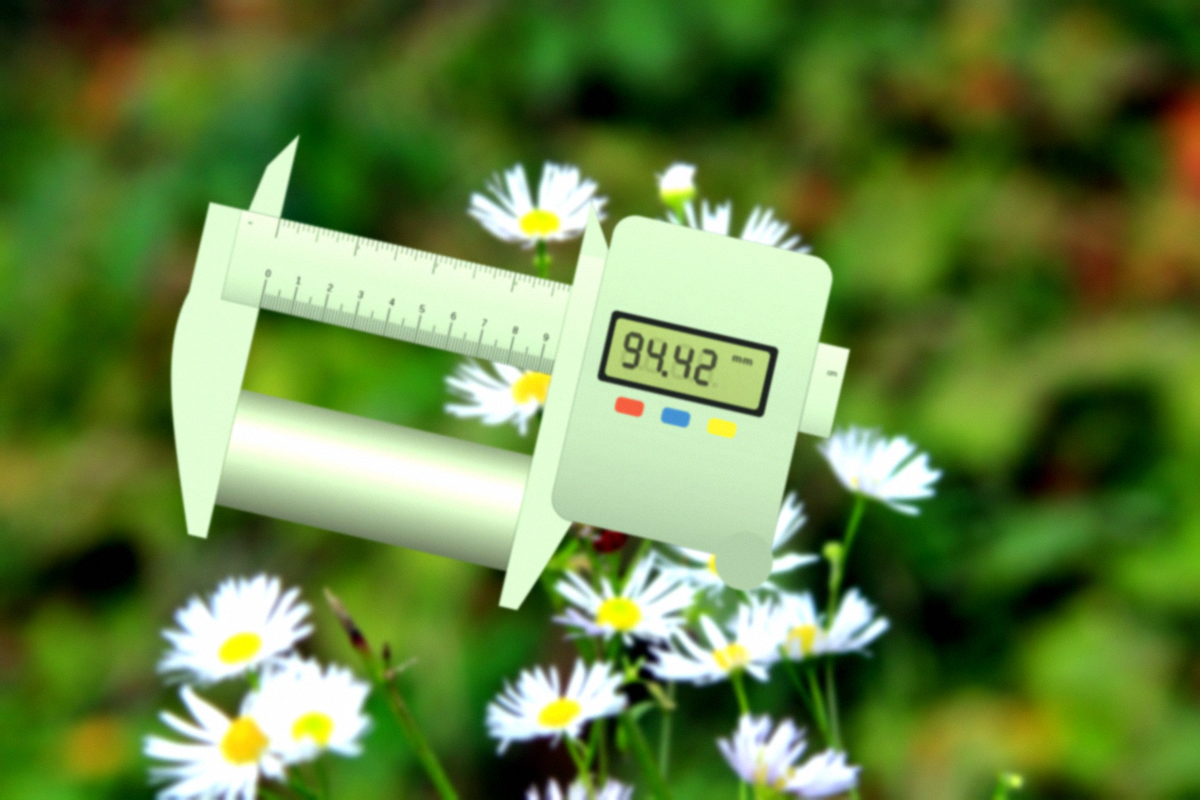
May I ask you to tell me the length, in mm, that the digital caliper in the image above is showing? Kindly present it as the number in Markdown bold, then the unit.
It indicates **94.42** mm
